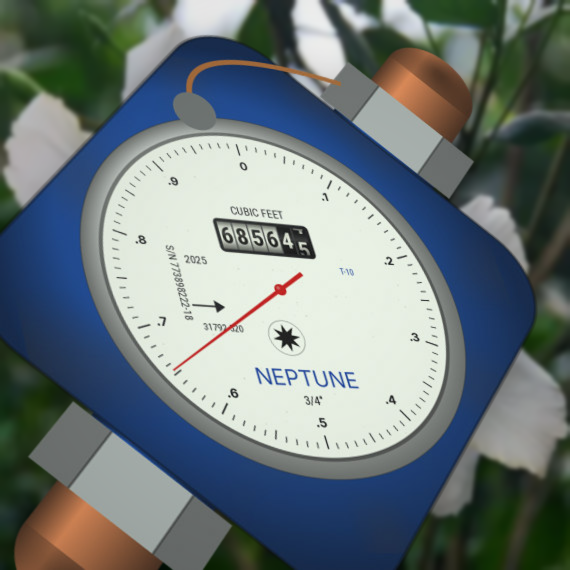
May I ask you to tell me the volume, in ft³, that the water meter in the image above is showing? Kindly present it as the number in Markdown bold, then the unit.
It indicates **685644.65** ft³
